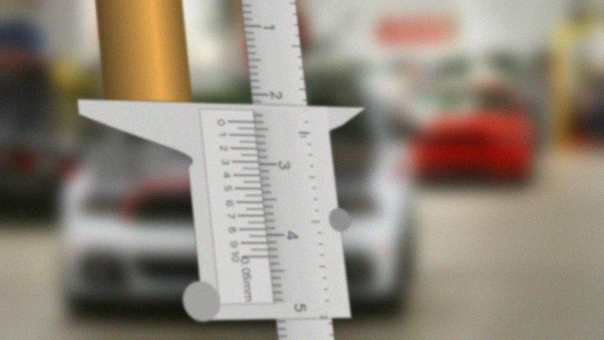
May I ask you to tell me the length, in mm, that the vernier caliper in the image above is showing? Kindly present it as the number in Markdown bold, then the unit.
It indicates **24.0** mm
